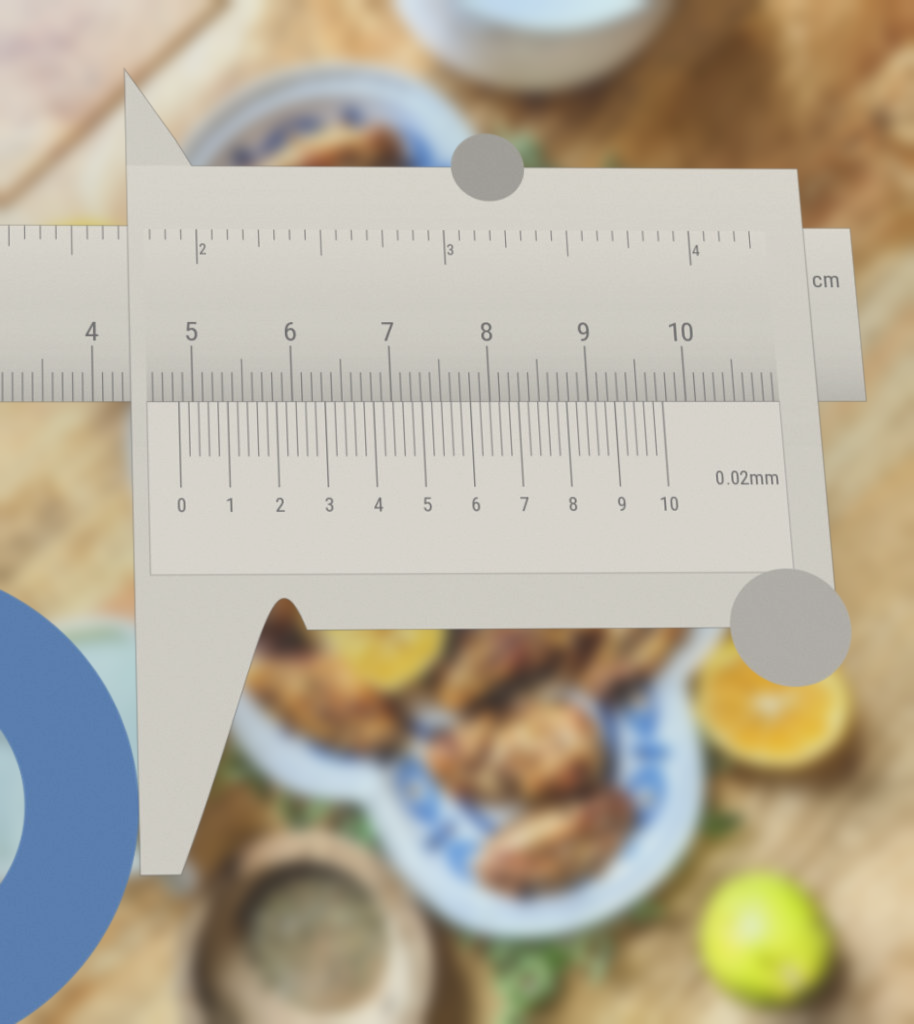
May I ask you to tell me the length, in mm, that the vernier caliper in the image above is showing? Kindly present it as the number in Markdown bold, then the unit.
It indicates **48.6** mm
